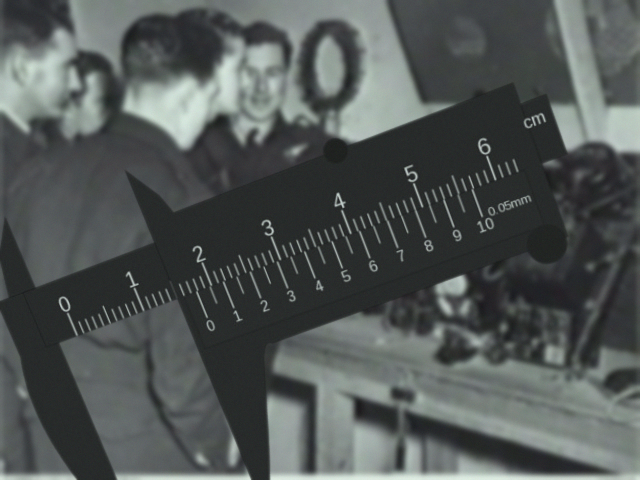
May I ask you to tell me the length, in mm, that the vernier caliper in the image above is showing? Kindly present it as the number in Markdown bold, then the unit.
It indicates **17.8** mm
